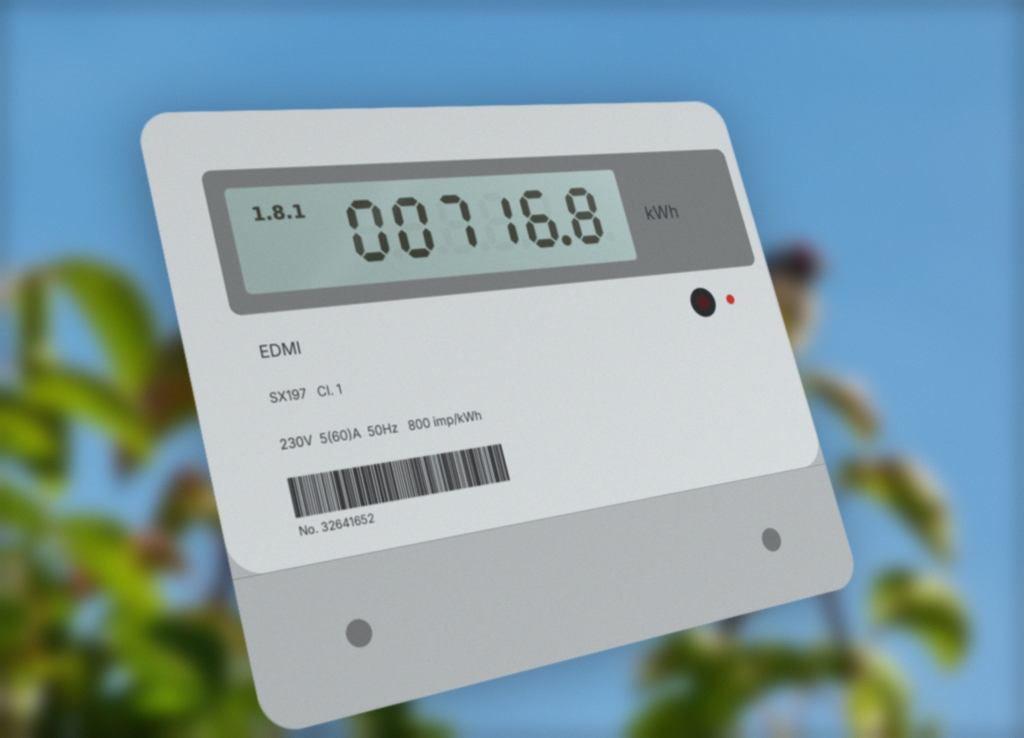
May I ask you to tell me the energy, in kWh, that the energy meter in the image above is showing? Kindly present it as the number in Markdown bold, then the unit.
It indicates **716.8** kWh
